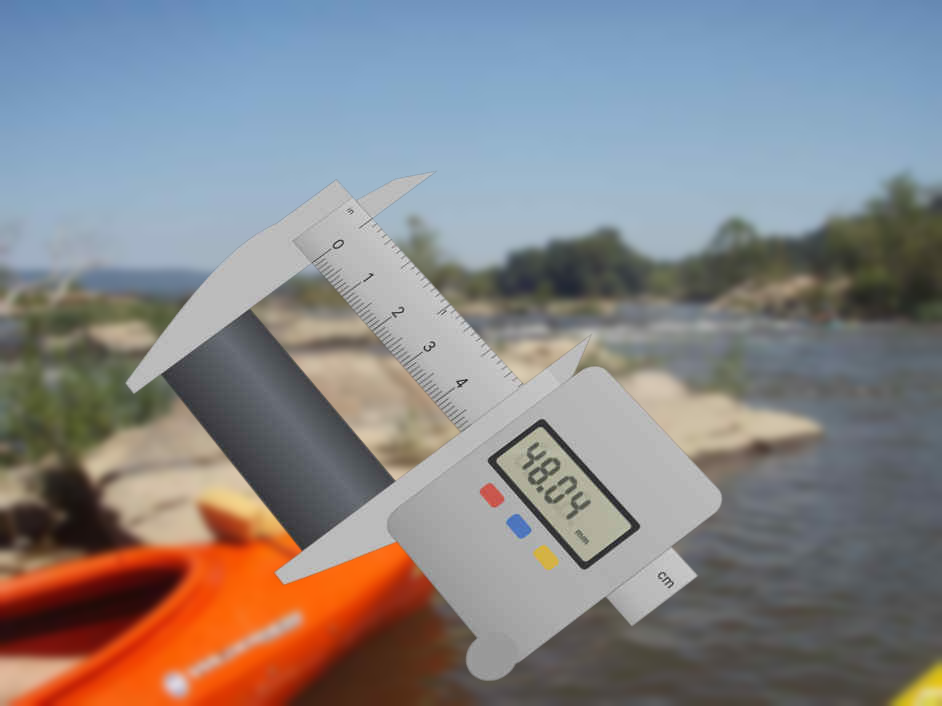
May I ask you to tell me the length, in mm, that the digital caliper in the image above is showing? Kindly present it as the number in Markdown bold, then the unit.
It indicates **48.04** mm
